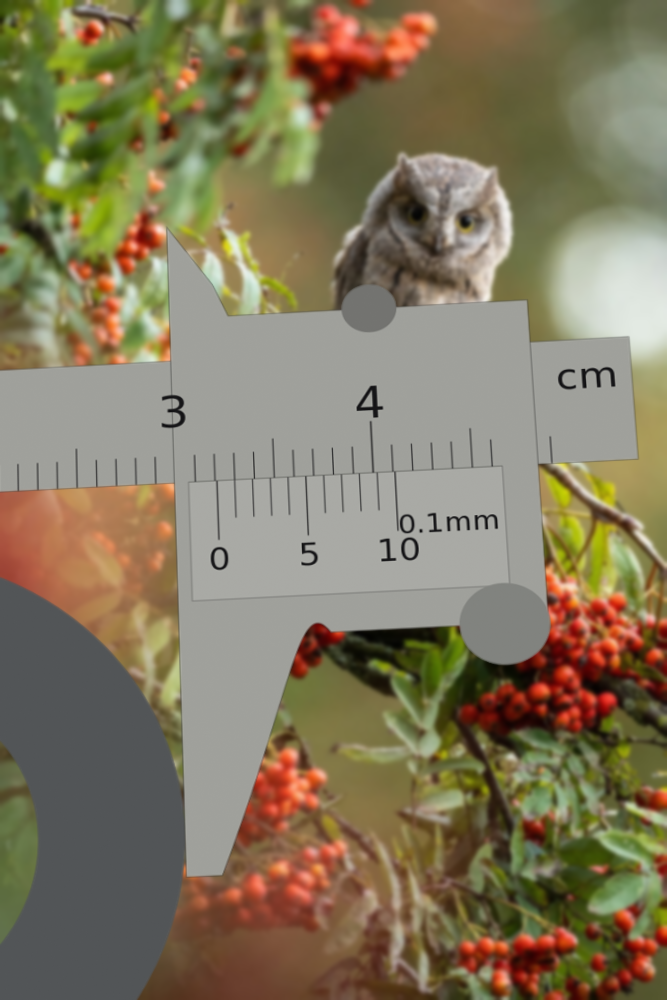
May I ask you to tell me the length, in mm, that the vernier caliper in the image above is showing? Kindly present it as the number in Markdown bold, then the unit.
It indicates **32.1** mm
